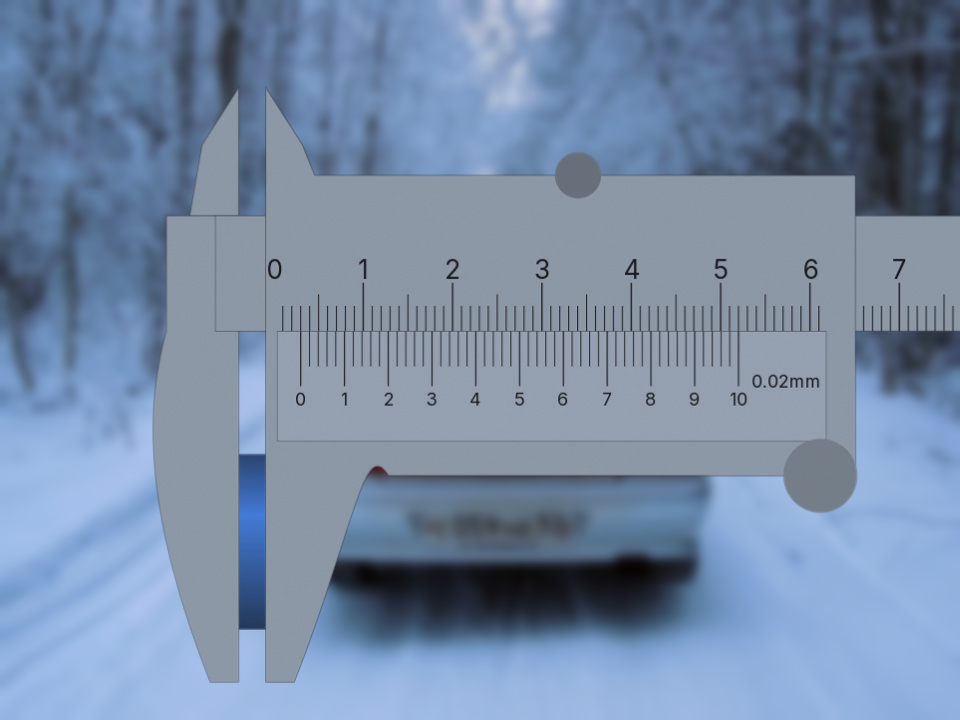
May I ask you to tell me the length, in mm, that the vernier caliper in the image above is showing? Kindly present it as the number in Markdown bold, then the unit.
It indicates **3.0** mm
